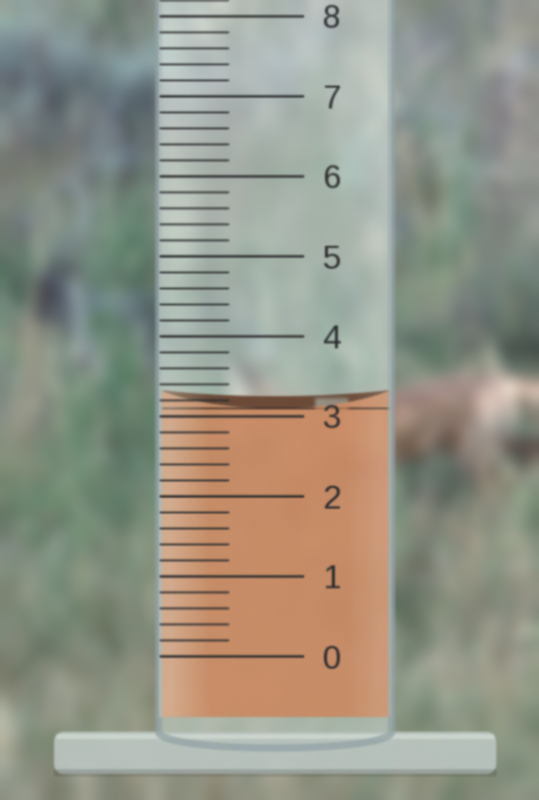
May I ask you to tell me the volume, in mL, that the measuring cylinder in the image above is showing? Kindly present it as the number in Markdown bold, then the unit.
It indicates **3.1** mL
